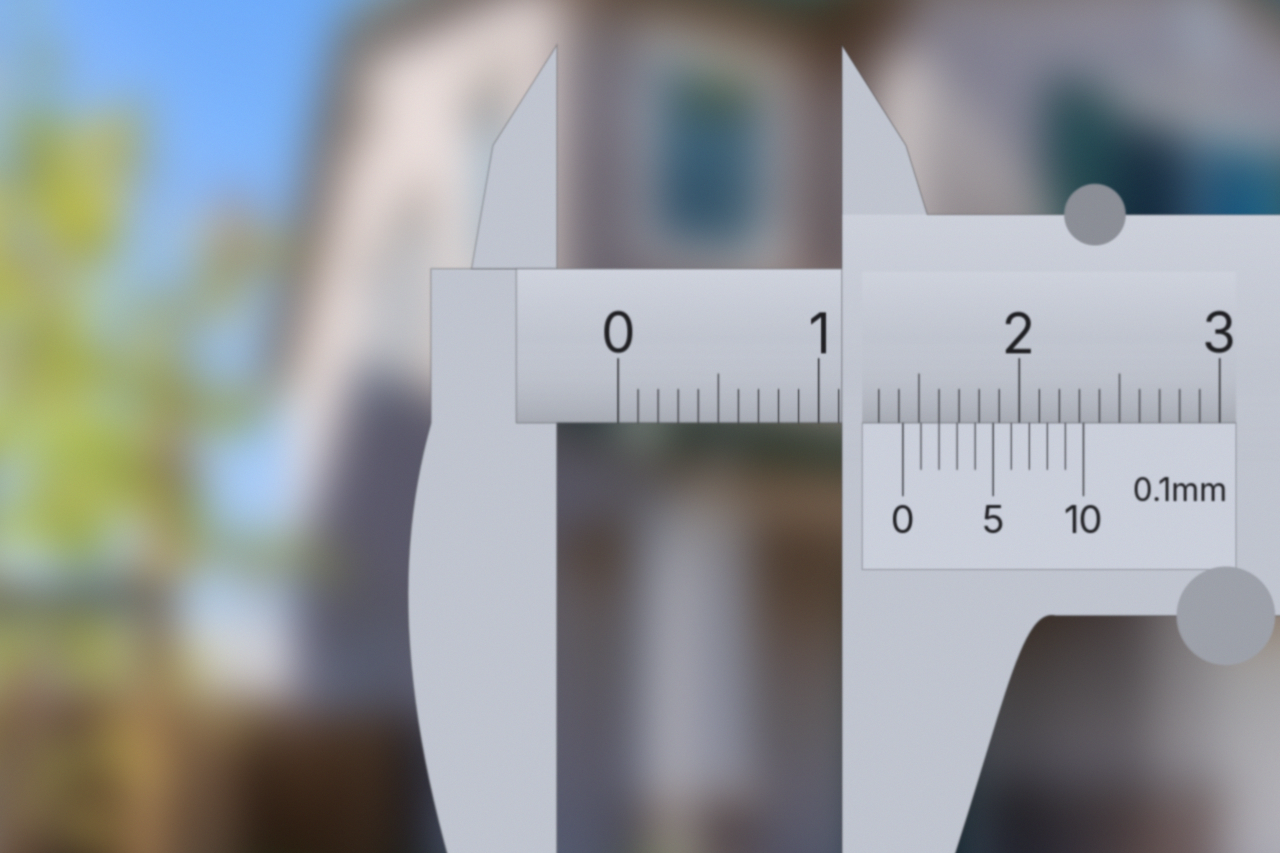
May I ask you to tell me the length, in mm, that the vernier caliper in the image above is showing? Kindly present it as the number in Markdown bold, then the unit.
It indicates **14.2** mm
